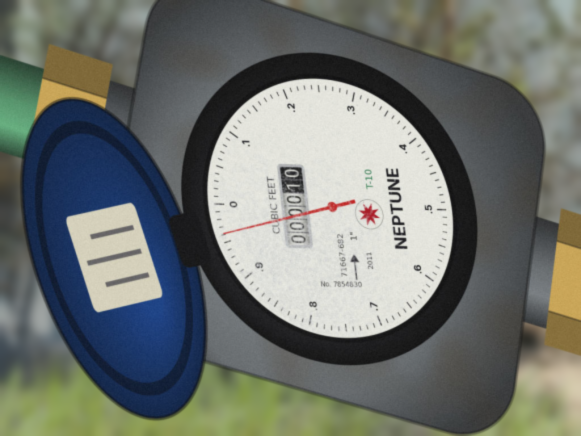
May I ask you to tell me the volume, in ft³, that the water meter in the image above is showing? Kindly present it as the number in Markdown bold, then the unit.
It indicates **9.96** ft³
